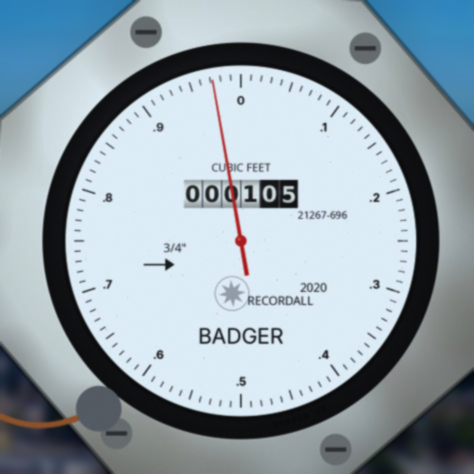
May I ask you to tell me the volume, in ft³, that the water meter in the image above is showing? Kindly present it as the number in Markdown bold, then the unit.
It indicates **104.97** ft³
